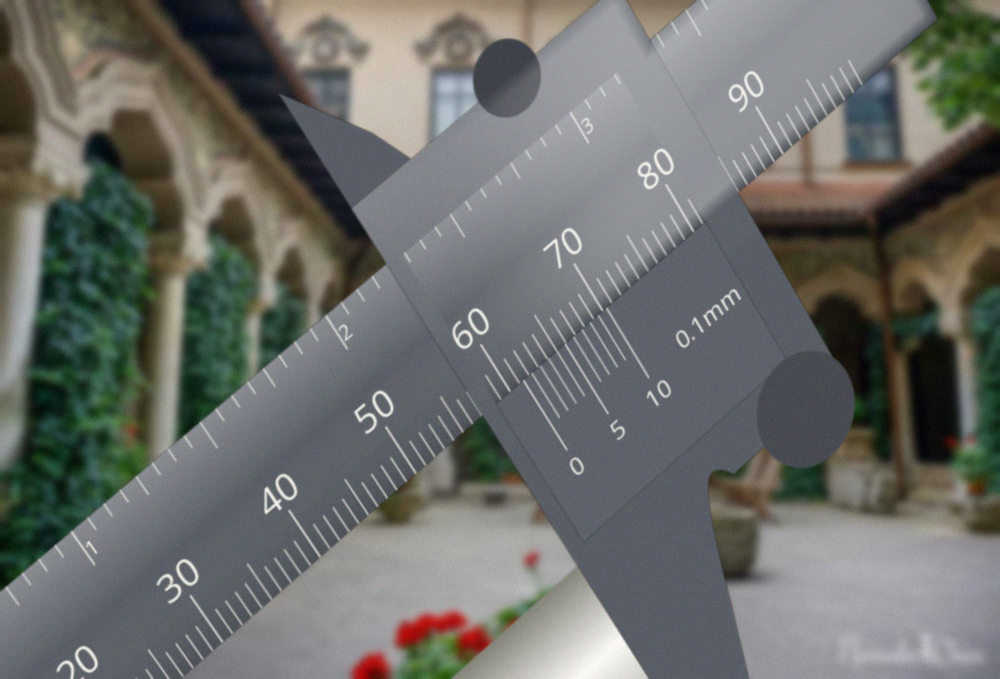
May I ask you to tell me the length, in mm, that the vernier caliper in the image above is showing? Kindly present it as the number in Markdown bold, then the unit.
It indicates **61.4** mm
